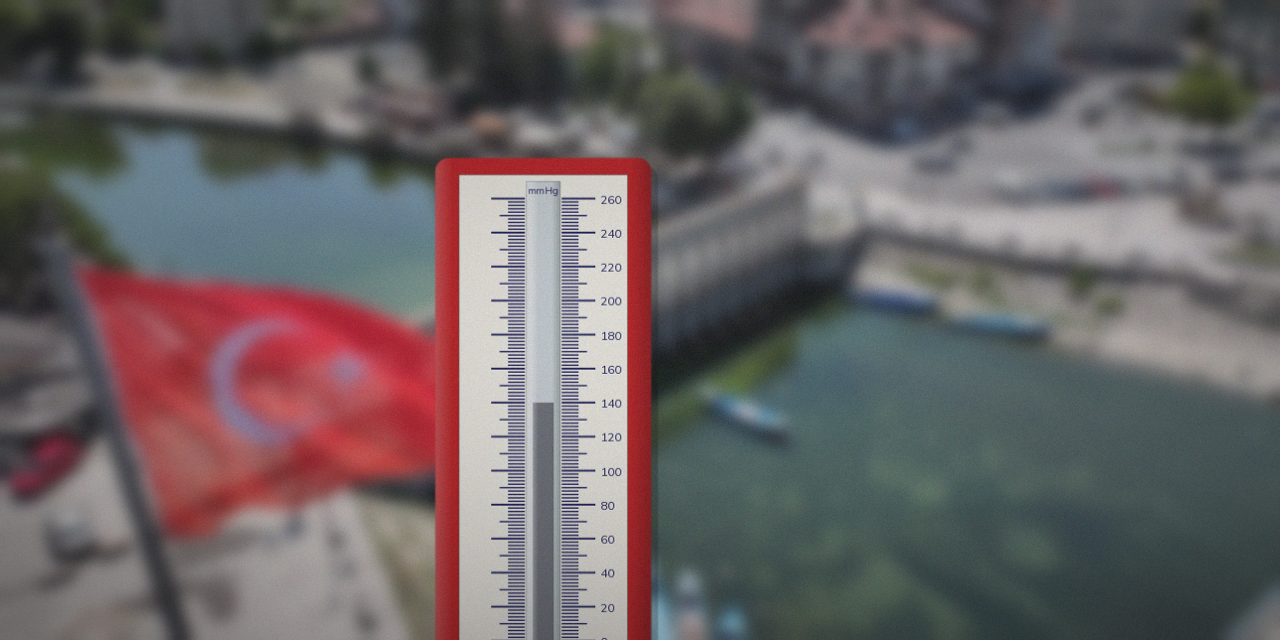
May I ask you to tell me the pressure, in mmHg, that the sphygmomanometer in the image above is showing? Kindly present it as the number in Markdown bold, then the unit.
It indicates **140** mmHg
